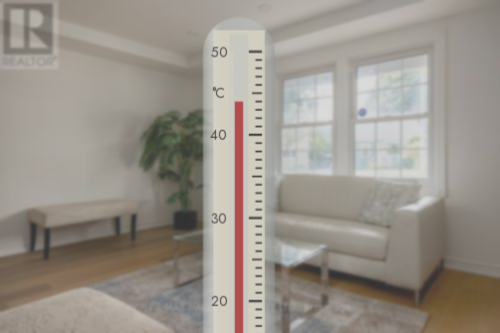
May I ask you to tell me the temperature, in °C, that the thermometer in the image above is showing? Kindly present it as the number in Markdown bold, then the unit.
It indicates **44** °C
